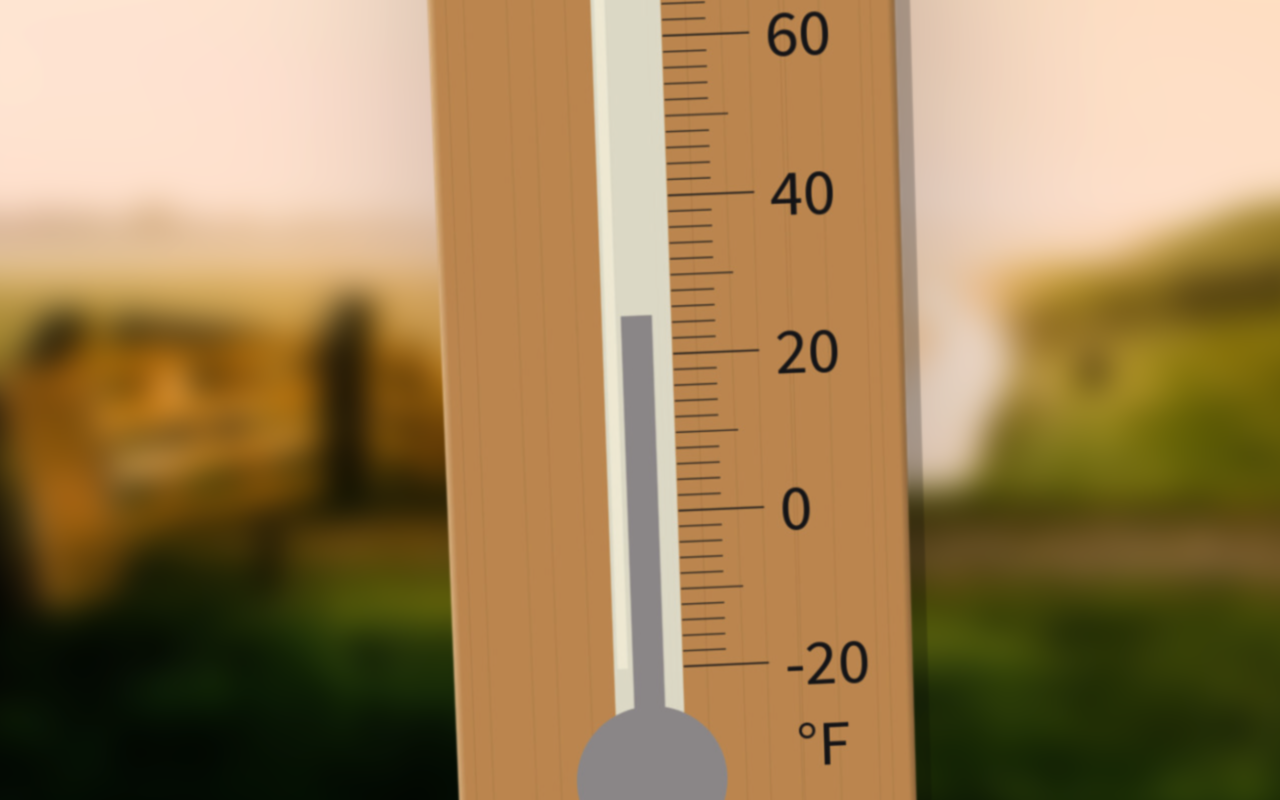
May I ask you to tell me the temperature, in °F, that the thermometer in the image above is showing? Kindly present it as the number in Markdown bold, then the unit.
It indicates **25** °F
